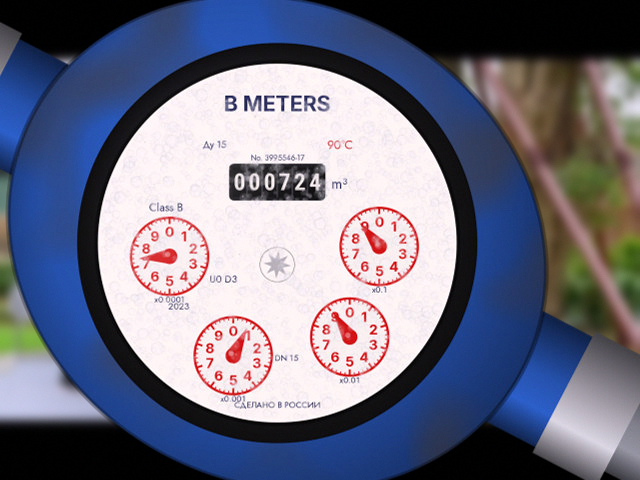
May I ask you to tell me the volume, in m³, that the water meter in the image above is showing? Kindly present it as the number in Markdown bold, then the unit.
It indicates **724.8907** m³
